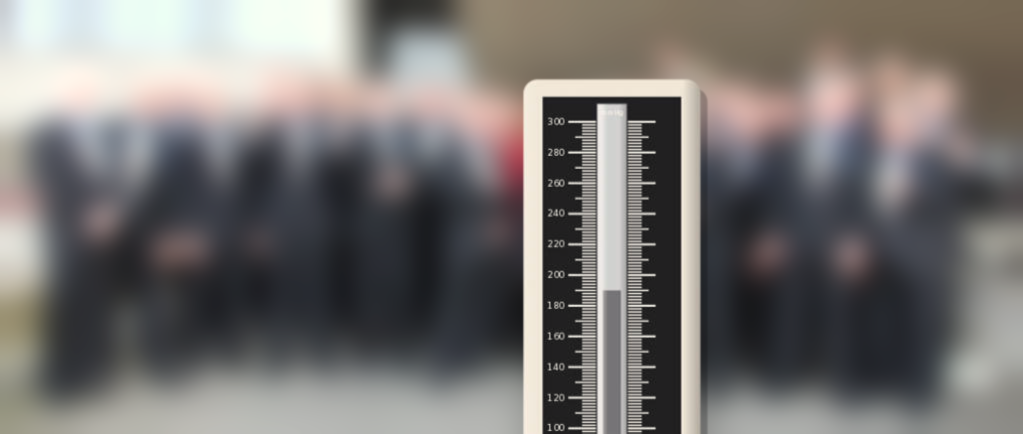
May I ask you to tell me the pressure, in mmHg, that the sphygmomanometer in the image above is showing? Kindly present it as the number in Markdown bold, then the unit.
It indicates **190** mmHg
